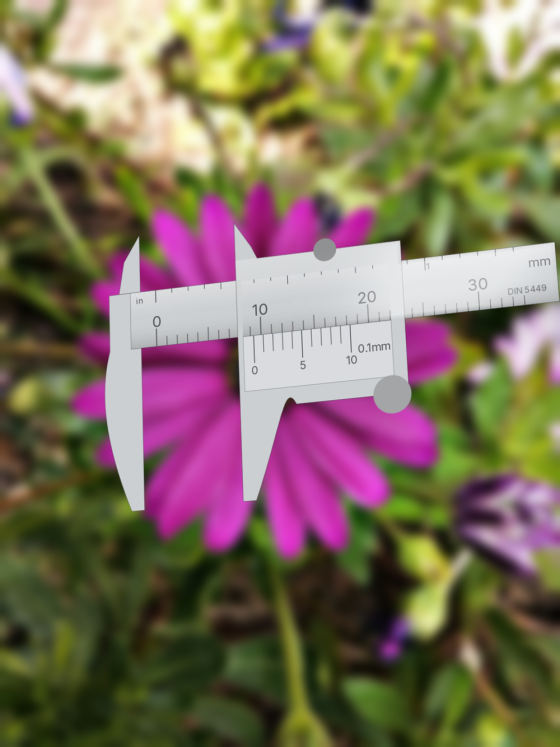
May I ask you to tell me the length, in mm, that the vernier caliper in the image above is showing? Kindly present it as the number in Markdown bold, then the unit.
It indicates **9.3** mm
